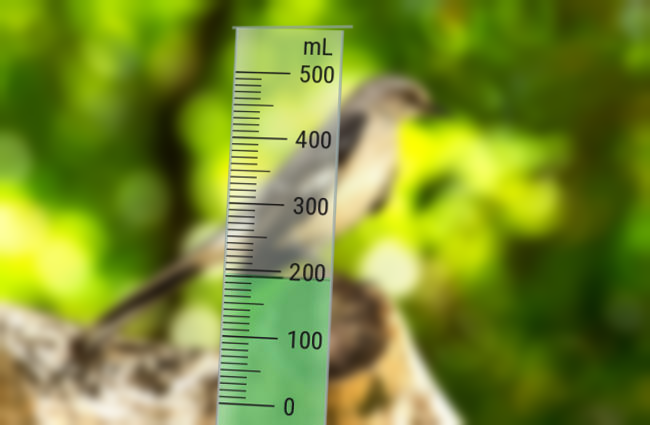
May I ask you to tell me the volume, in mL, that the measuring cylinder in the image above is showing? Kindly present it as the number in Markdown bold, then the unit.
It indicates **190** mL
